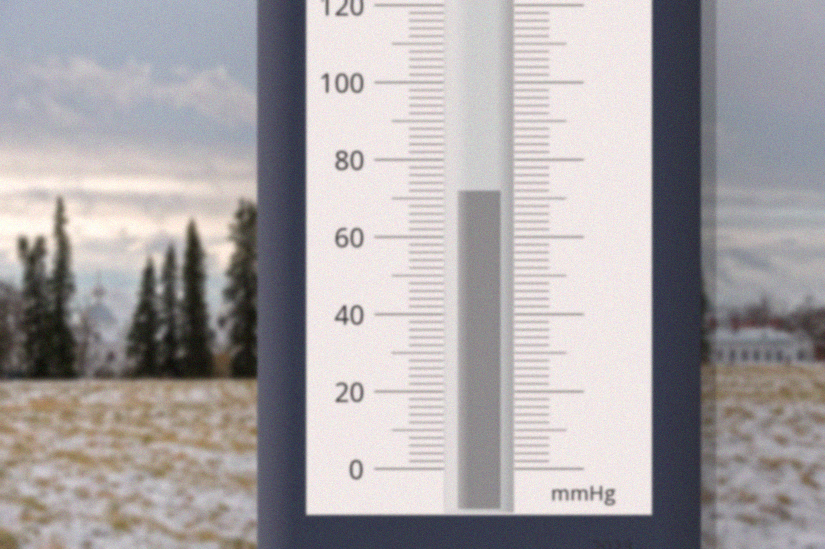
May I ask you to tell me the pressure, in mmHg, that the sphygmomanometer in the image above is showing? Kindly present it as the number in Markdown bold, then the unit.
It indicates **72** mmHg
